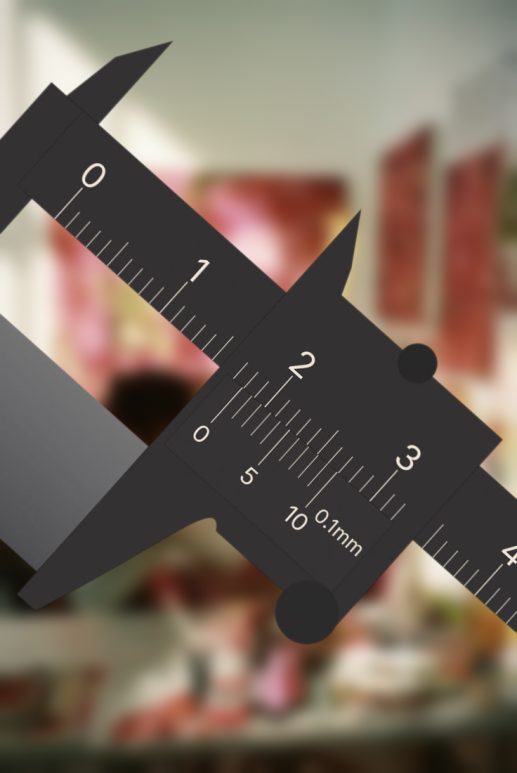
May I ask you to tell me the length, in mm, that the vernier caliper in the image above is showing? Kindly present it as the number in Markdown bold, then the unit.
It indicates **17.9** mm
